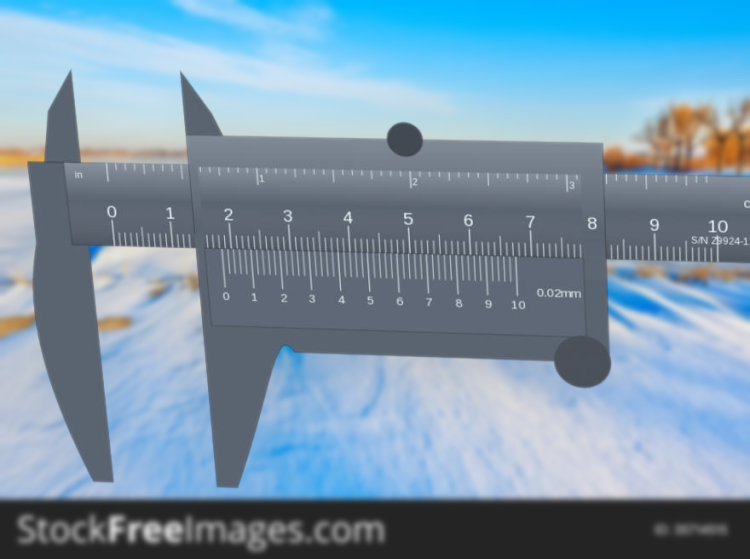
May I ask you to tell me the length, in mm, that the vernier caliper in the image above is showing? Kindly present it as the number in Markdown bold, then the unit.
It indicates **18.4** mm
